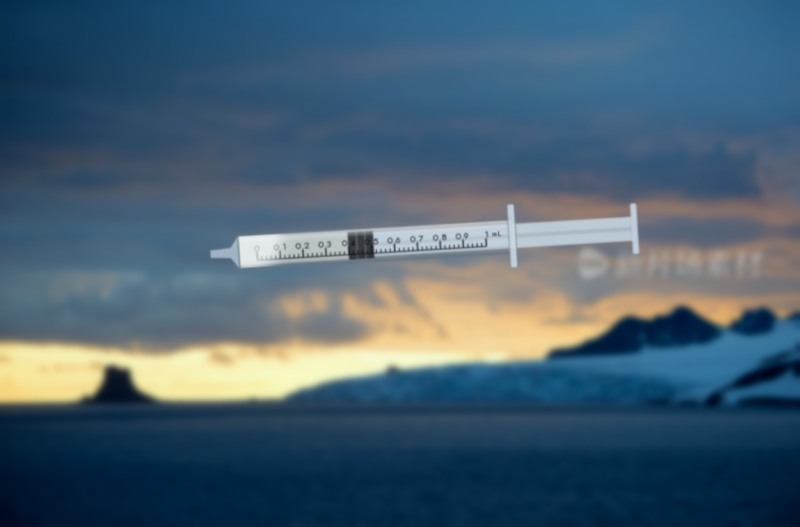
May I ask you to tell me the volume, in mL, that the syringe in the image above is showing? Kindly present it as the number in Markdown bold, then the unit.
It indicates **0.4** mL
